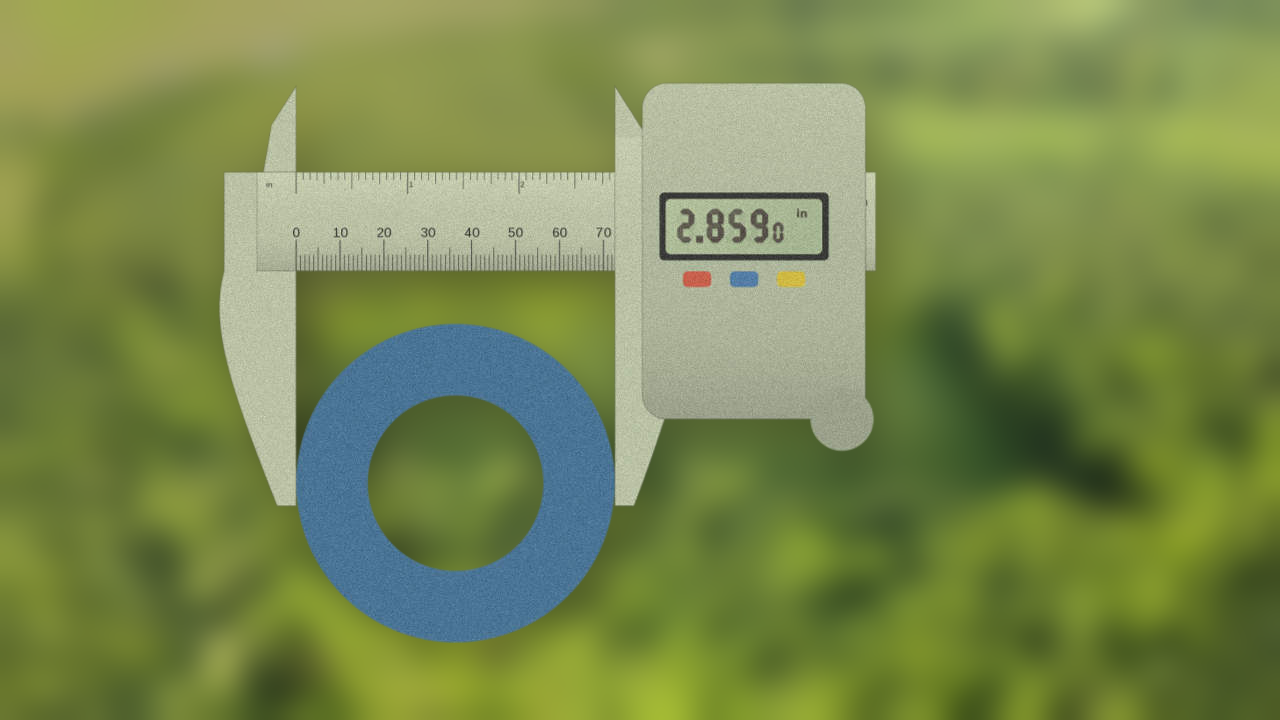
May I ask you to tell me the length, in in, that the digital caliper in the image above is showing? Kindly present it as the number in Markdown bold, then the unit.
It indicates **2.8590** in
